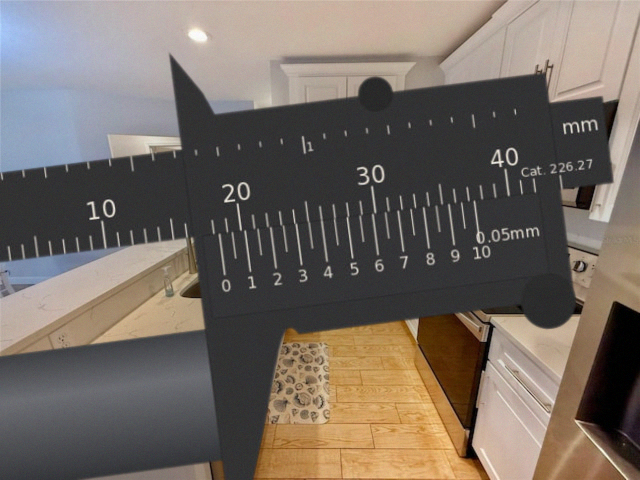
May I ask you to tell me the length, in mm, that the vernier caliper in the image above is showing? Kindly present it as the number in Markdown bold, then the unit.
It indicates **18.4** mm
